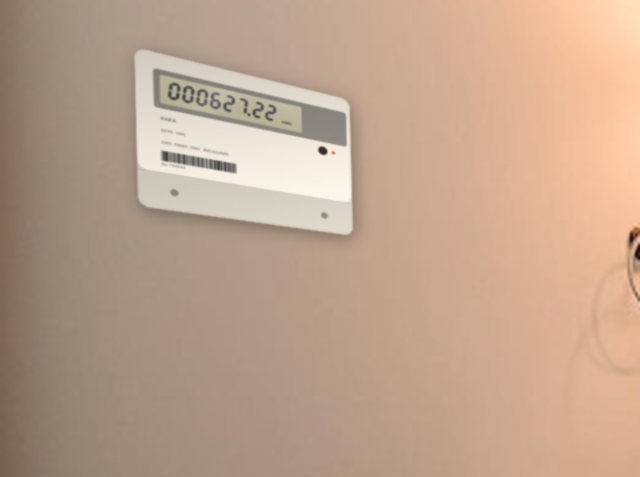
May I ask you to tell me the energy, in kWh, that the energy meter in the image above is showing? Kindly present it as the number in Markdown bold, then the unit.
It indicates **627.22** kWh
